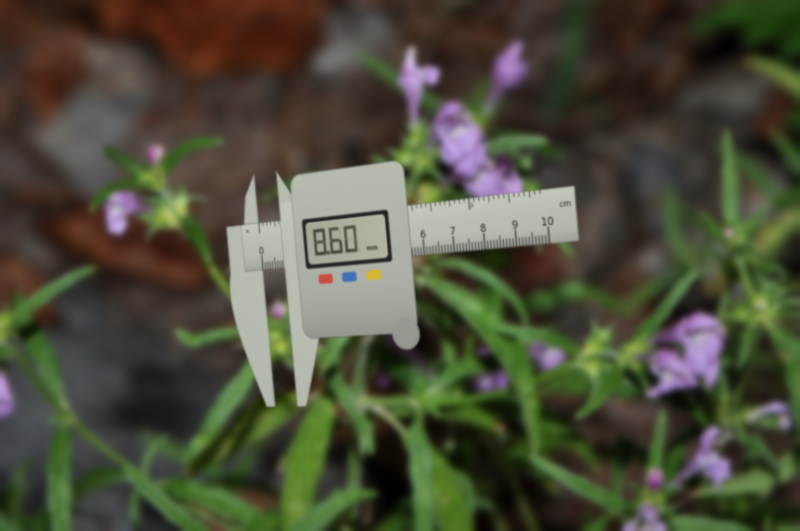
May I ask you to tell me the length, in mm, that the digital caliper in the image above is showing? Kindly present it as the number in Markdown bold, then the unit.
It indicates **8.60** mm
